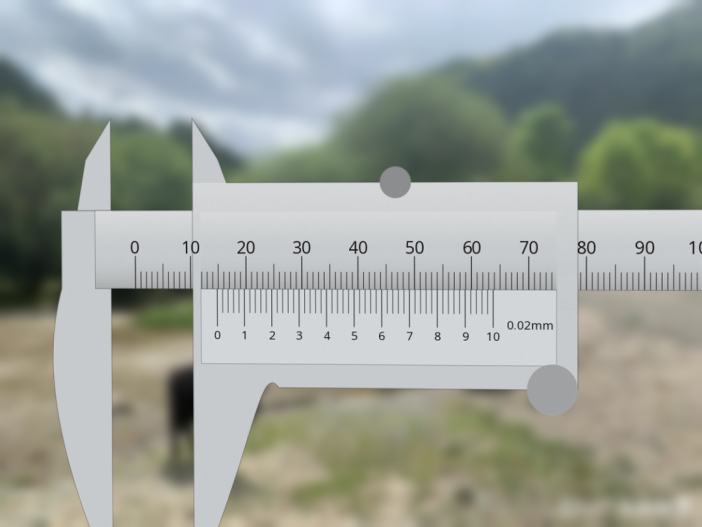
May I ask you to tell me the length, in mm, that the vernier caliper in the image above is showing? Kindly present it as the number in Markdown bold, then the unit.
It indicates **14.8** mm
